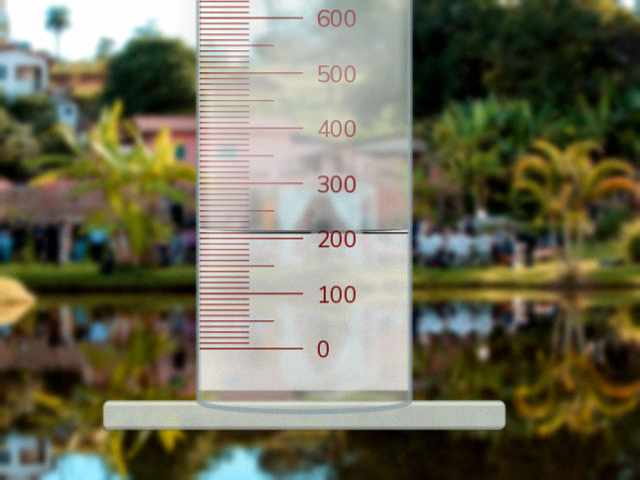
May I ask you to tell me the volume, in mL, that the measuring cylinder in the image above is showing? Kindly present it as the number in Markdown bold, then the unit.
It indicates **210** mL
